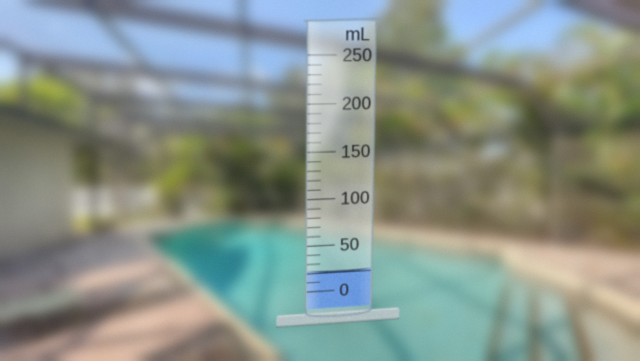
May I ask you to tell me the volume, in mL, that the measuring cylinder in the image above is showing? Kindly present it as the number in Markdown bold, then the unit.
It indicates **20** mL
